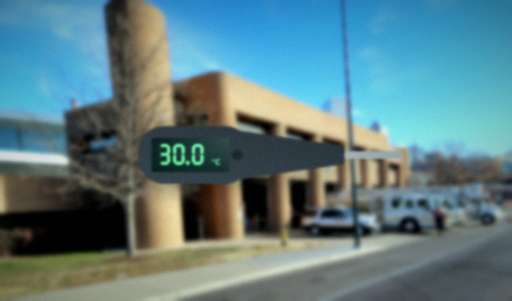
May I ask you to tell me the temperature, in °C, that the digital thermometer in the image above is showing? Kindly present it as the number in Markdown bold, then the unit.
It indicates **30.0** °C
